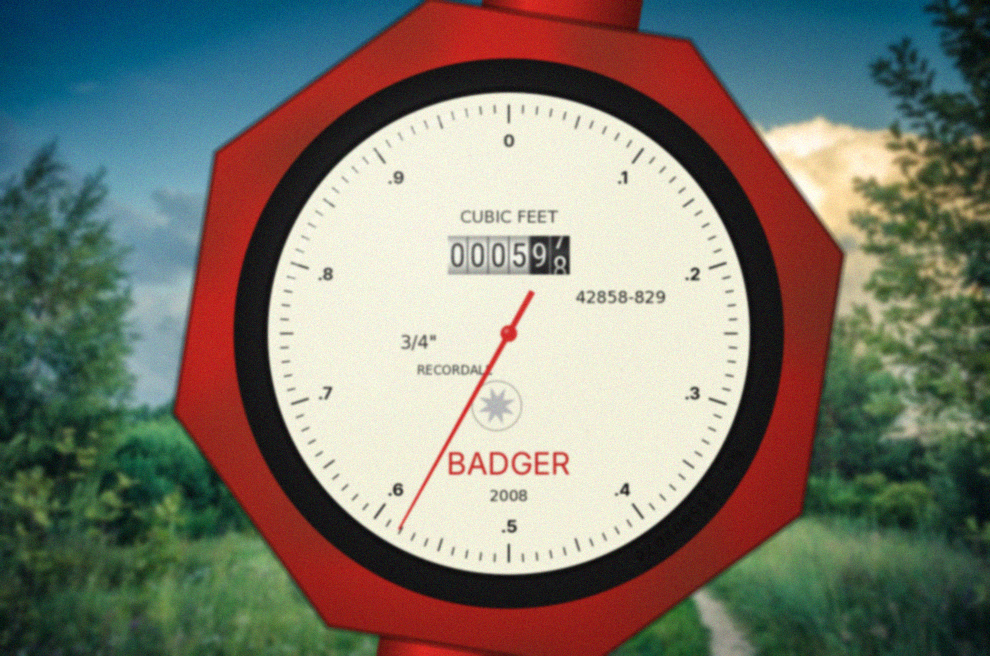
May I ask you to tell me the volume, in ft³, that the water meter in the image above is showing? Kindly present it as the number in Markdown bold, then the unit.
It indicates **597.58** ft³
